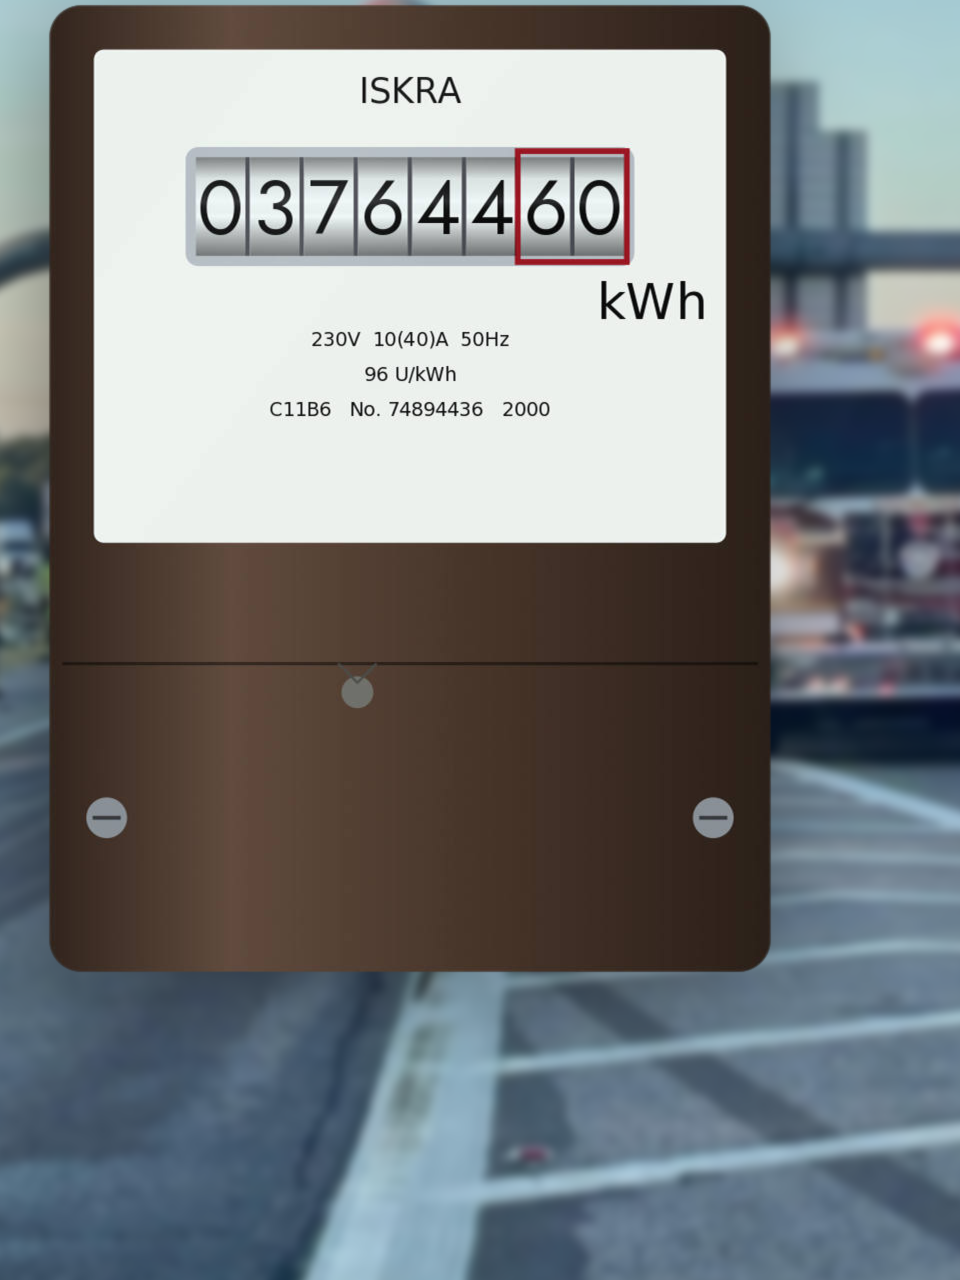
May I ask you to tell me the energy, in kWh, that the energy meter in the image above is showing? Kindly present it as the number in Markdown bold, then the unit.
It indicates **37644.60** kWh
